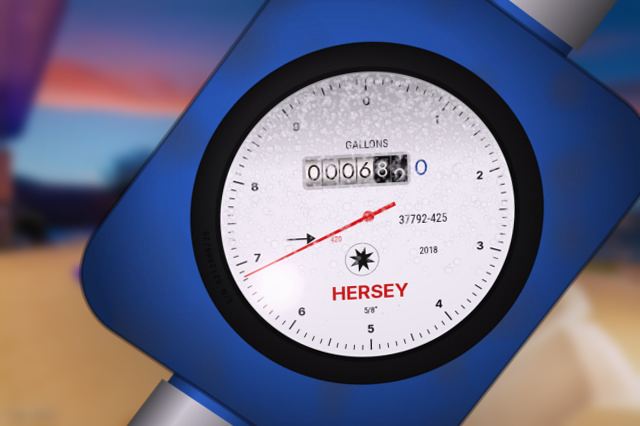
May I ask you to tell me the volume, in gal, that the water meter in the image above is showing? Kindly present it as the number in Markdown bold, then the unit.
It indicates **6816.8** gal
